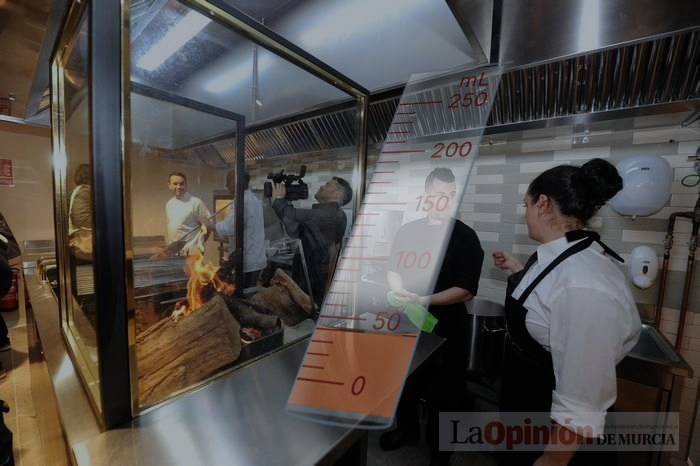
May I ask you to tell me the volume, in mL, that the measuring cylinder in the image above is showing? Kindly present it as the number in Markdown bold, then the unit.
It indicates **40** mL
